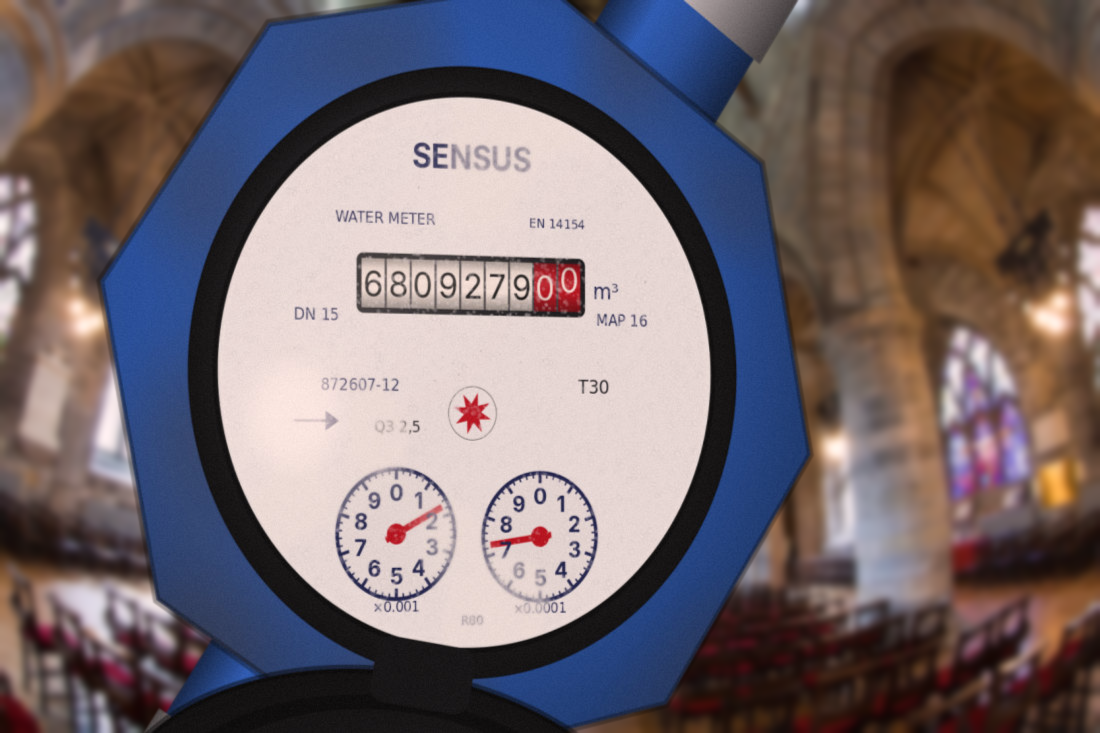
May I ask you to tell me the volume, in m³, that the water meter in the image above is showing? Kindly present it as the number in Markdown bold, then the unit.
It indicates **6809279.0017** m³
